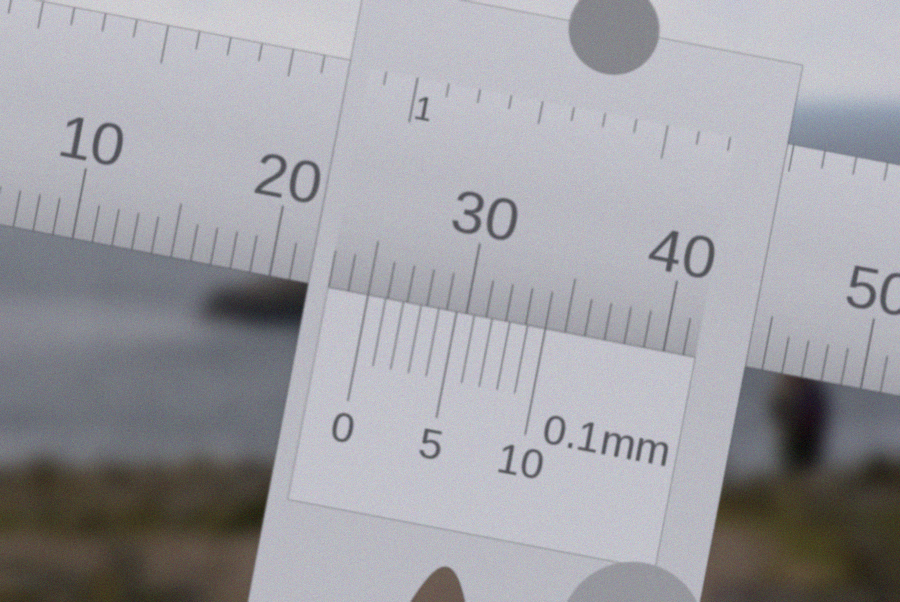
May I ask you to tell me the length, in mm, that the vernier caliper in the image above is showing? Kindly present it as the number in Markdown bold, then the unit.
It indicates **25.0** mm
